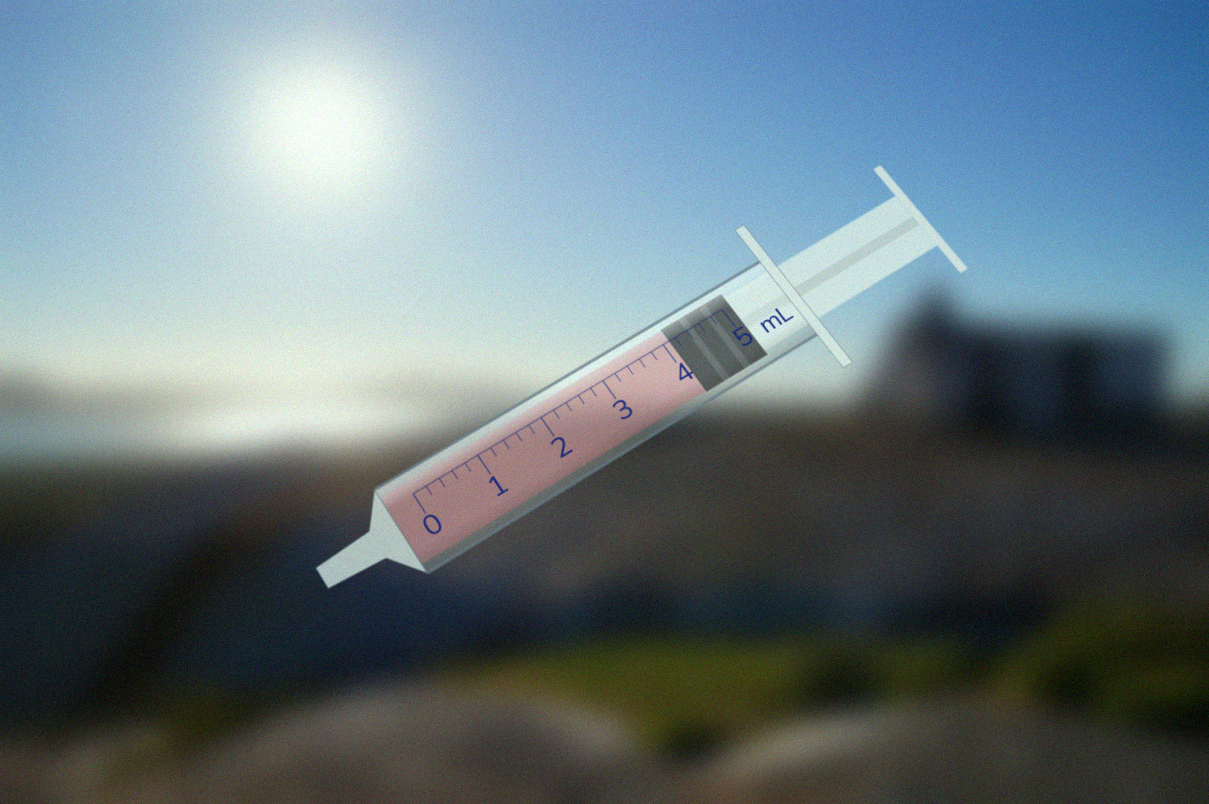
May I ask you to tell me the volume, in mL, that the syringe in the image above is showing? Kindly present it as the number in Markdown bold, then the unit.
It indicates **4.1** mL
